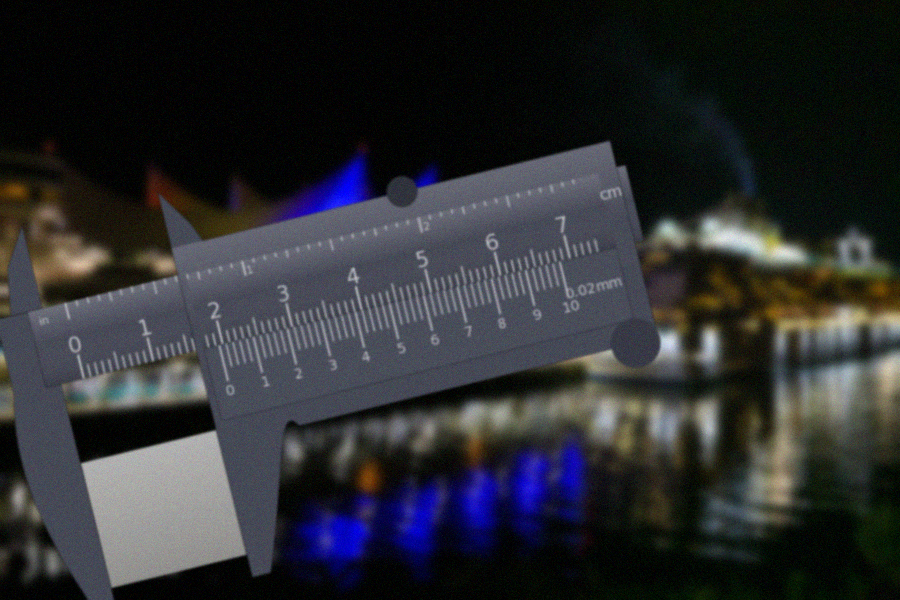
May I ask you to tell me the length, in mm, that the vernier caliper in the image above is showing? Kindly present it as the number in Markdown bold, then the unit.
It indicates **19.5** mm
